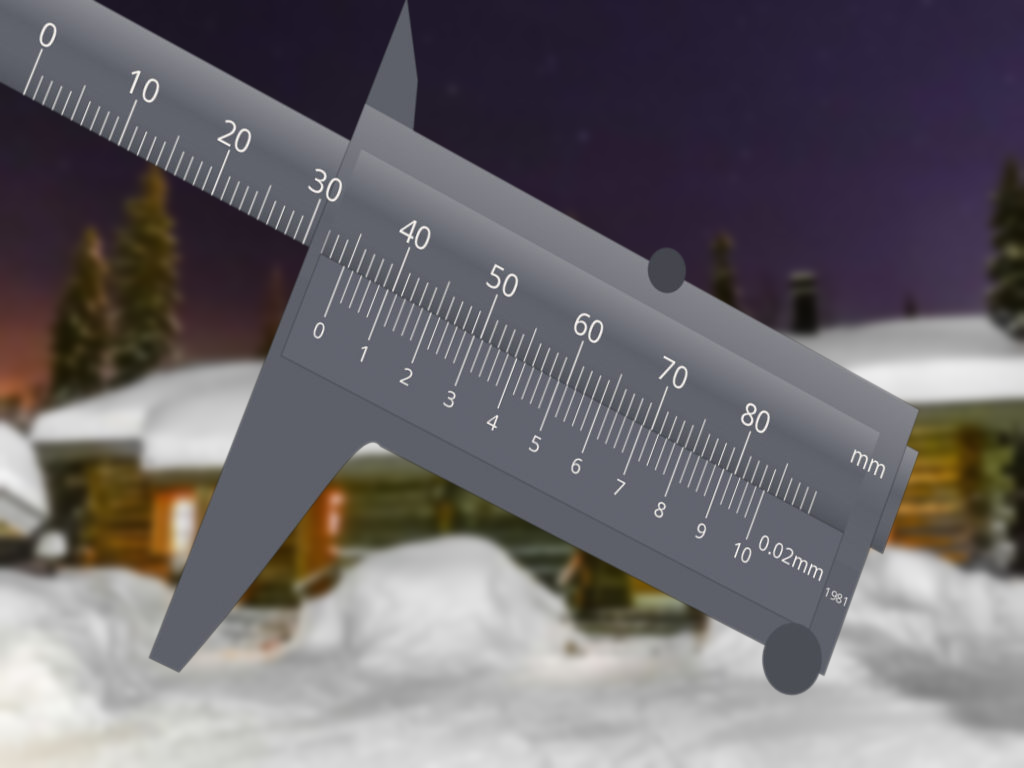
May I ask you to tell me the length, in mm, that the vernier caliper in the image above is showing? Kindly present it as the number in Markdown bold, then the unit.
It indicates **34.6** mm
